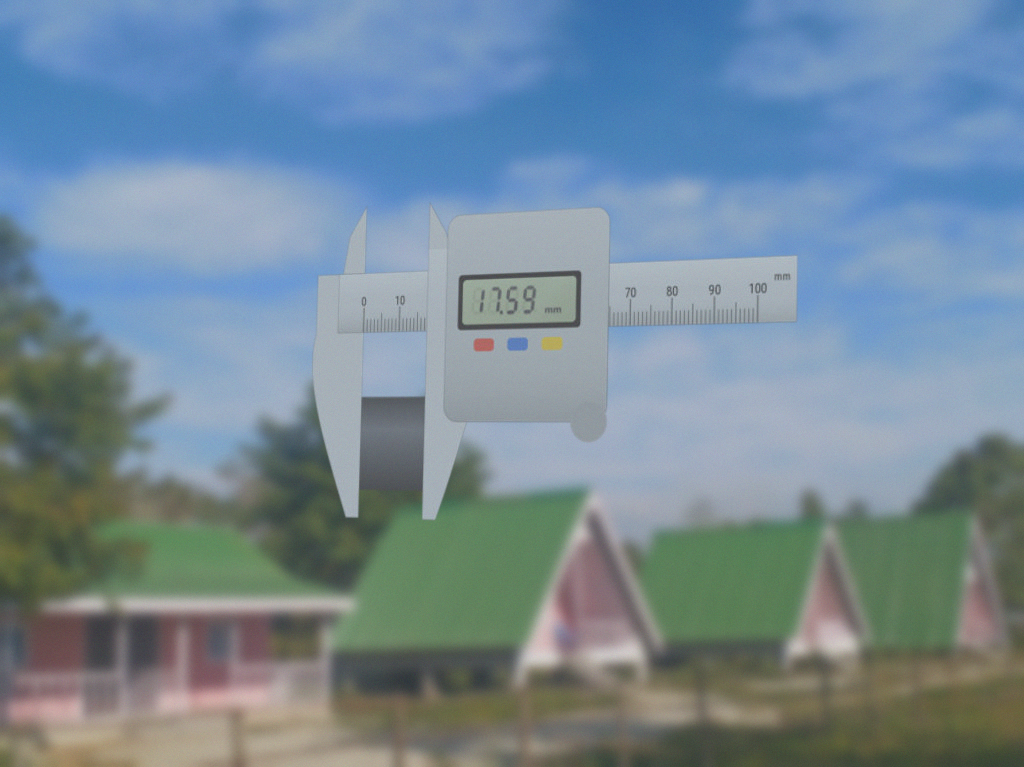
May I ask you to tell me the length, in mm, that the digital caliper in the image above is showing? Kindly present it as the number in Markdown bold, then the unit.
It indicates **17.59** mm
